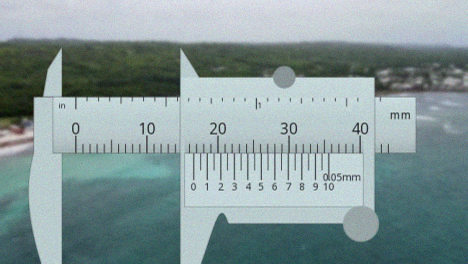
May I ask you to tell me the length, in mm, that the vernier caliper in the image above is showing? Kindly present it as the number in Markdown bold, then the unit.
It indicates **16.6** mm
